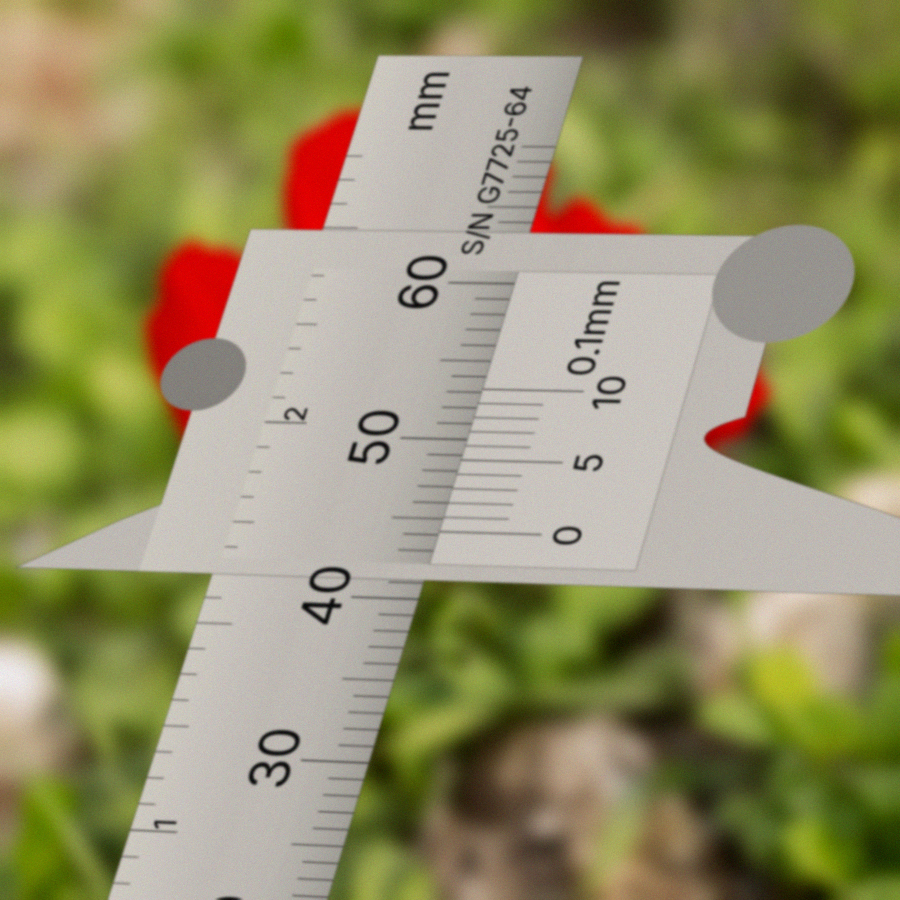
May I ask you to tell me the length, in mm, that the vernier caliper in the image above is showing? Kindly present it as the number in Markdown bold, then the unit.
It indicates **44.2** mm
